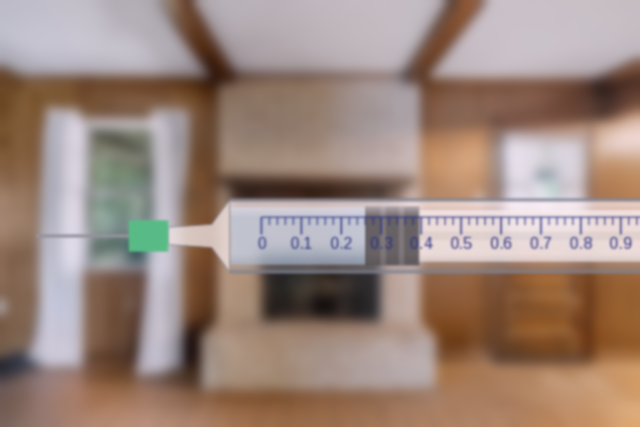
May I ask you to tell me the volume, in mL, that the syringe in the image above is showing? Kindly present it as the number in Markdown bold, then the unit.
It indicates **0.26** mL
